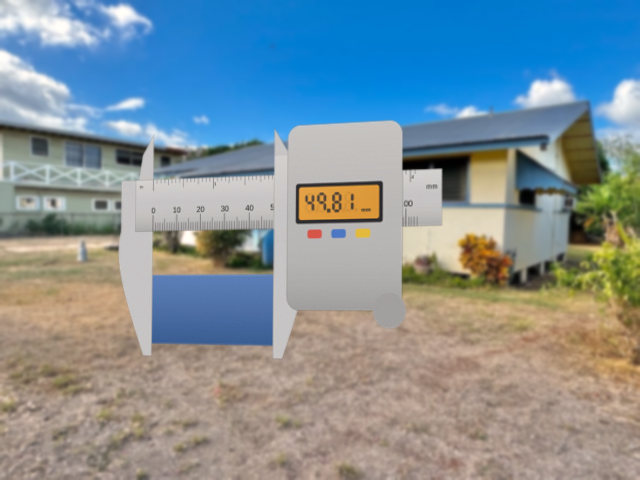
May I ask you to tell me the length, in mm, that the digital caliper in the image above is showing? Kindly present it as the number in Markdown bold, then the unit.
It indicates **49.81** mm
